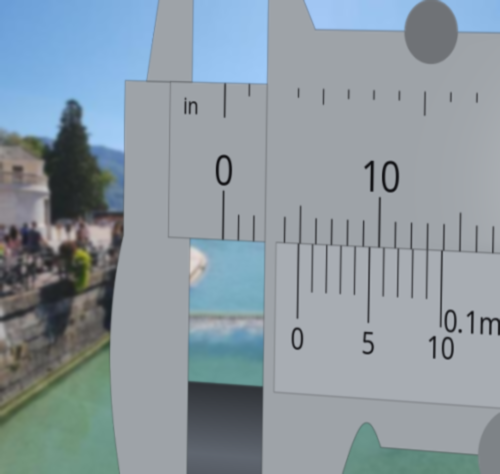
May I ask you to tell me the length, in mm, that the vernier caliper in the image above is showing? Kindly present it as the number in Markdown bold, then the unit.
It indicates **4.9** mm
